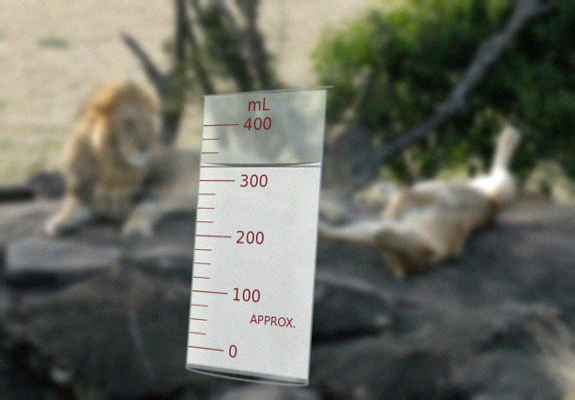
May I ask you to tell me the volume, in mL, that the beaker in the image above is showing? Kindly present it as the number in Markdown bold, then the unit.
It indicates **325** mL
